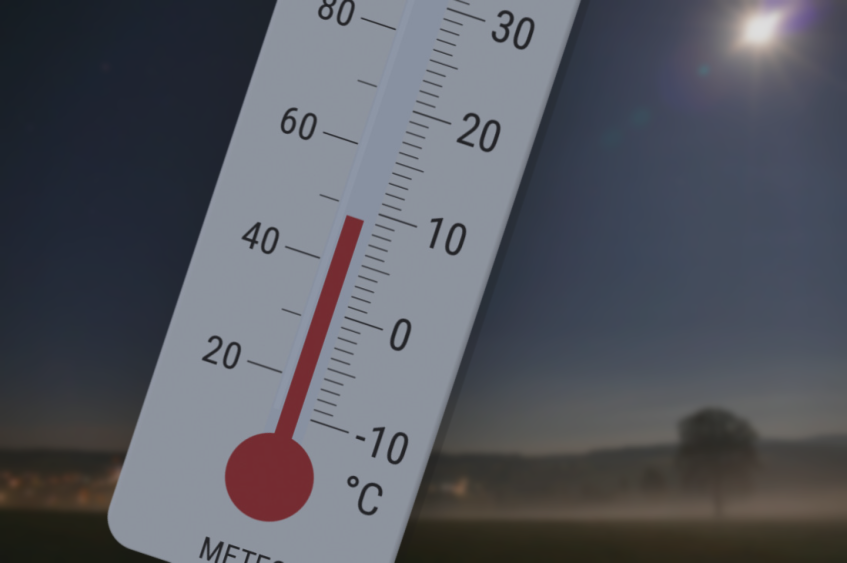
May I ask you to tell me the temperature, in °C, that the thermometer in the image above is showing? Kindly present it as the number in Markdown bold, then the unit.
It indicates **9** °C
